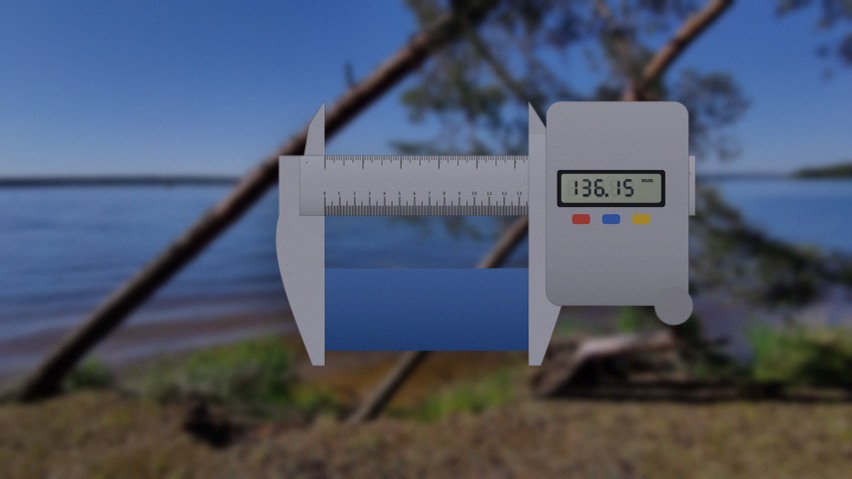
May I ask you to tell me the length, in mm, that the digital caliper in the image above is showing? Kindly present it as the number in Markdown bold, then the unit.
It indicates **136.15** mm
